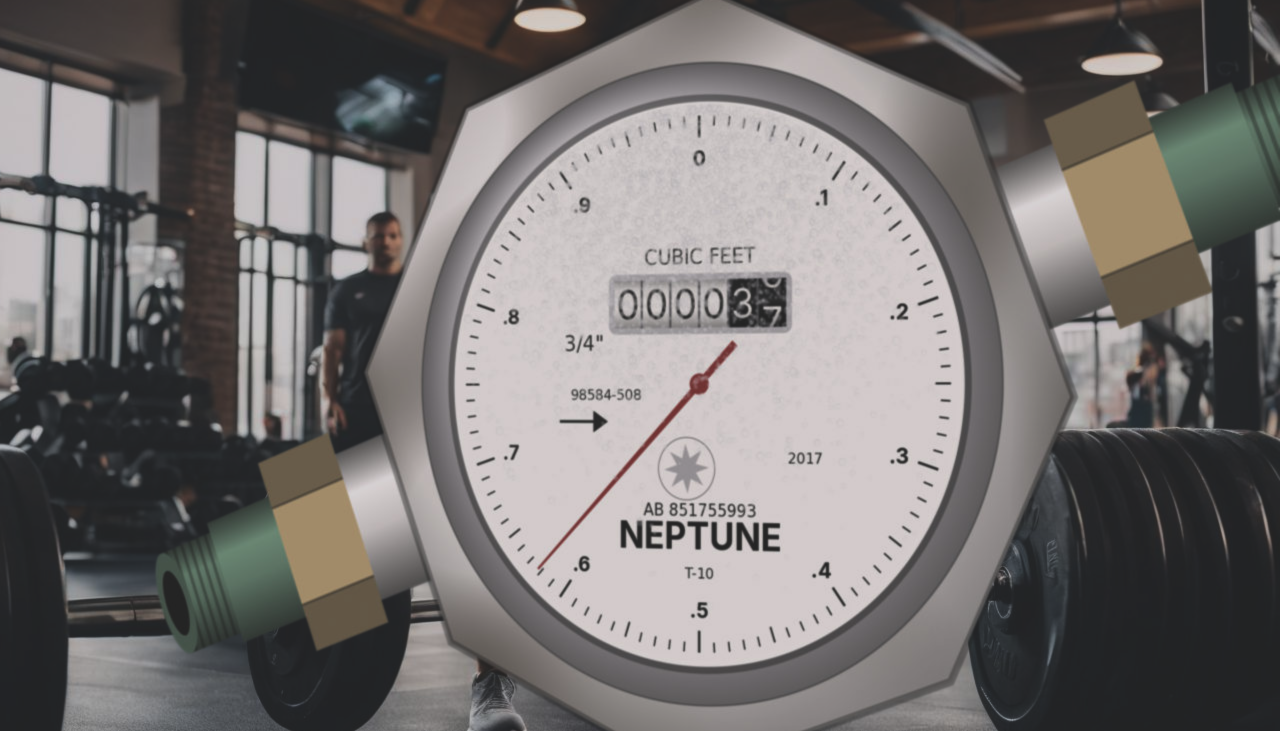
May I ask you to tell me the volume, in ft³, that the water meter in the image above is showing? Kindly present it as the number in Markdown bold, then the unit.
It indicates **36.62** ft³
